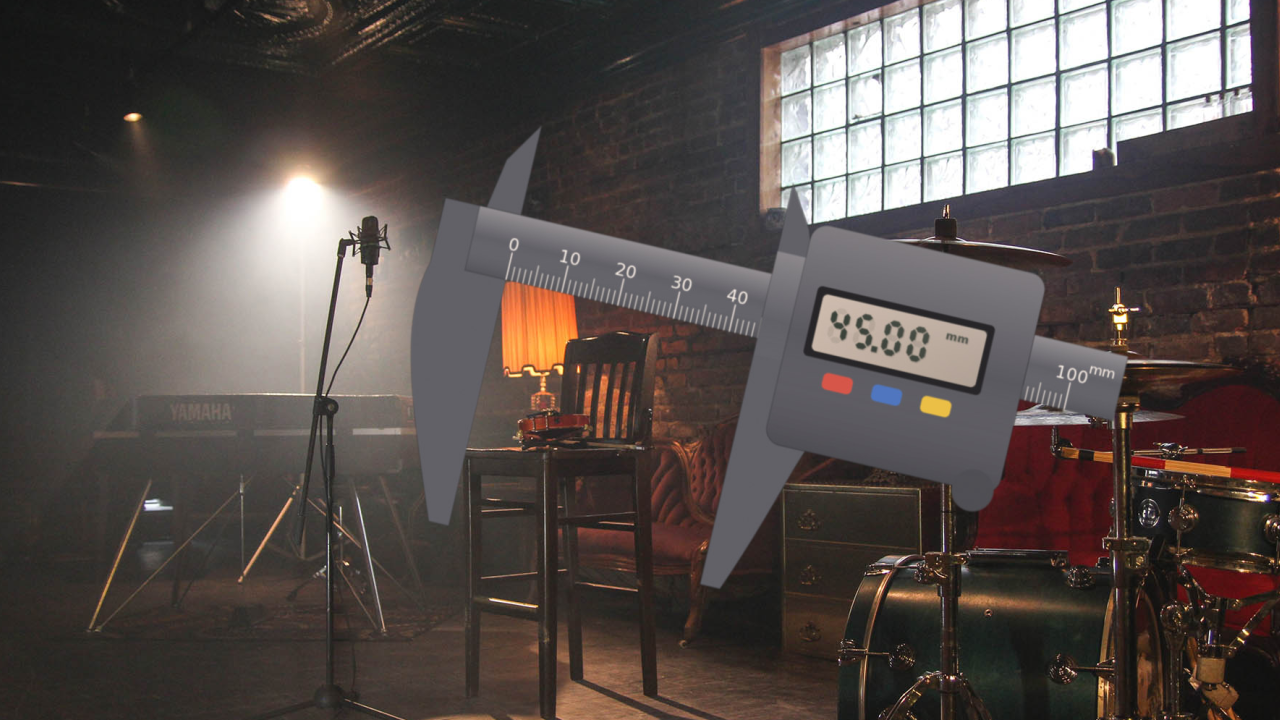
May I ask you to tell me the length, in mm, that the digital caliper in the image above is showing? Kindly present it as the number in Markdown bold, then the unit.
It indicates **45.00** mm
